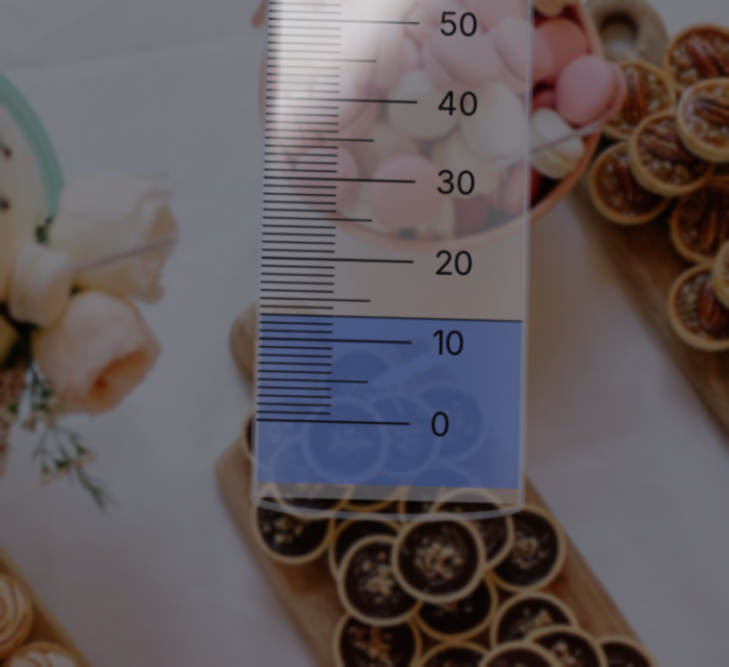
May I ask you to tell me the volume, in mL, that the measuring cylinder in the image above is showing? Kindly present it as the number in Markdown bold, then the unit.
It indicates **13** mL
